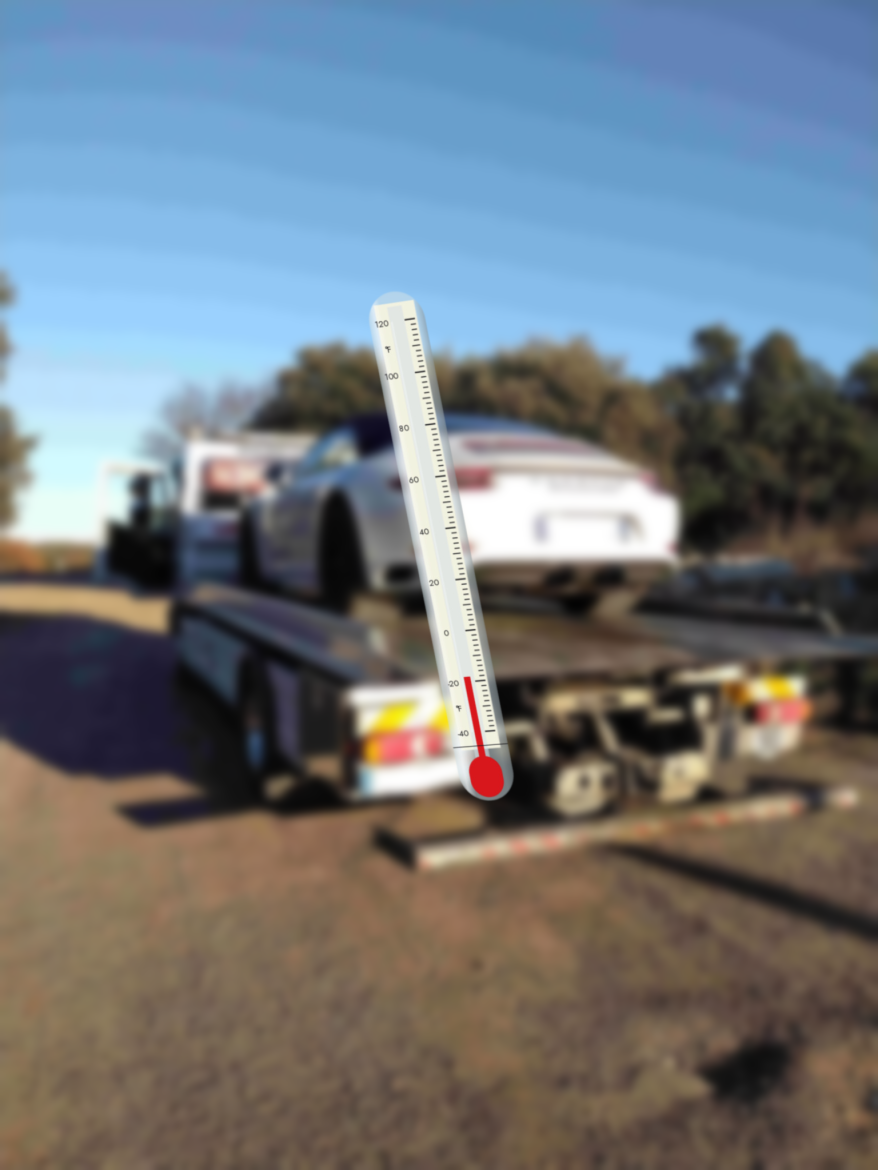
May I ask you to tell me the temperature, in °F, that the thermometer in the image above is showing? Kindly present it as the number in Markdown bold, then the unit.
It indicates **-18** °F
